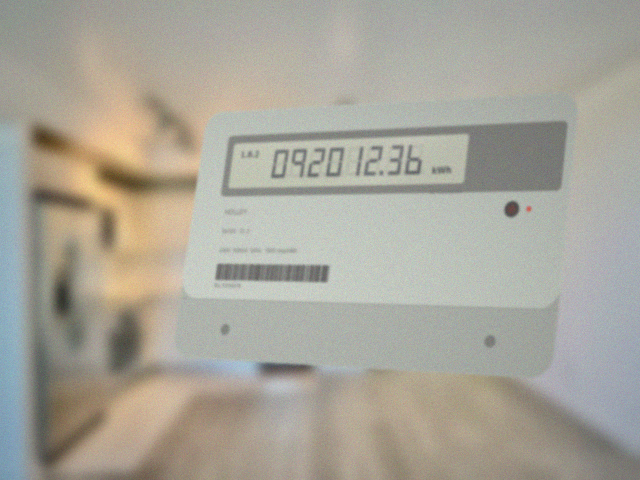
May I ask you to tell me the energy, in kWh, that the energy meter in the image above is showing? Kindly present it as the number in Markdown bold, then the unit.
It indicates **92012.36** kWh
